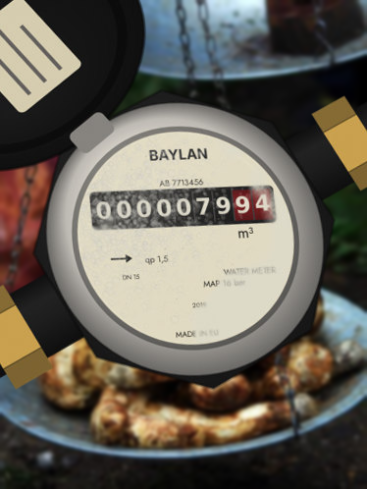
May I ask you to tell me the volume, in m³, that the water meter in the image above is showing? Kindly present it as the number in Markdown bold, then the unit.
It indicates **79.94** m³
